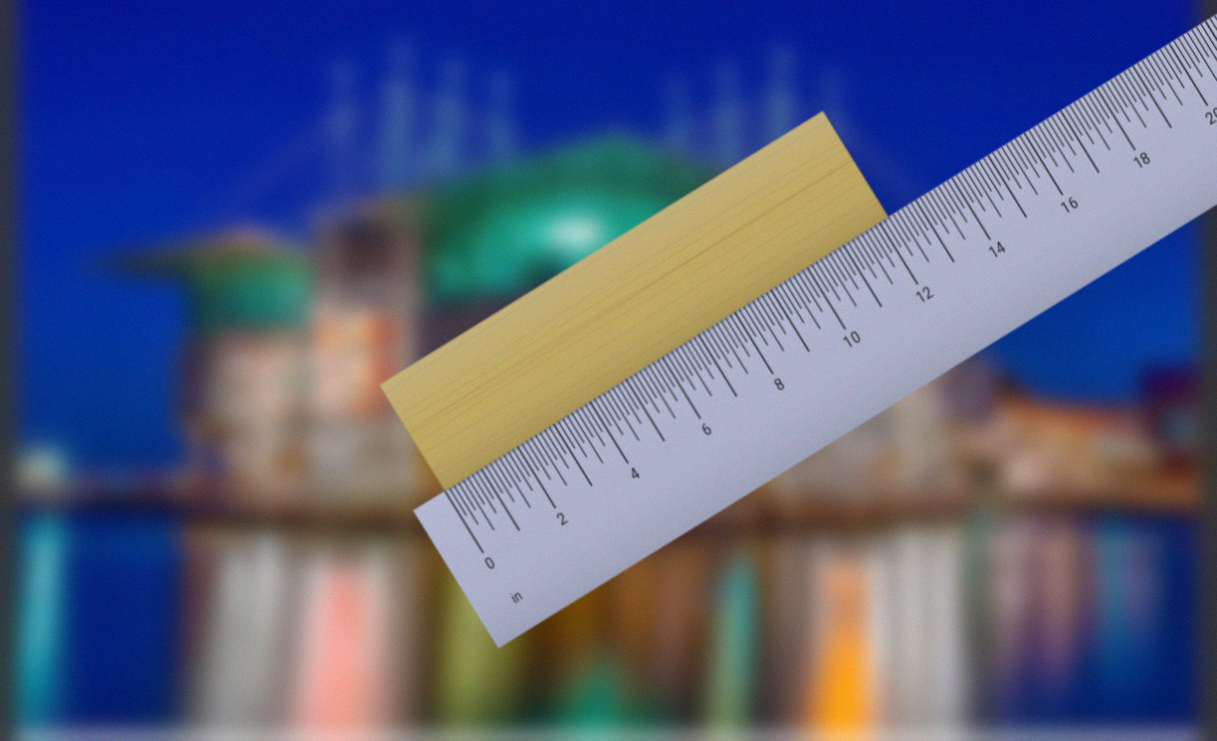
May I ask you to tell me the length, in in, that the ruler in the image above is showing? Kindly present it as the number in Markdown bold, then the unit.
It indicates **12.25** in
